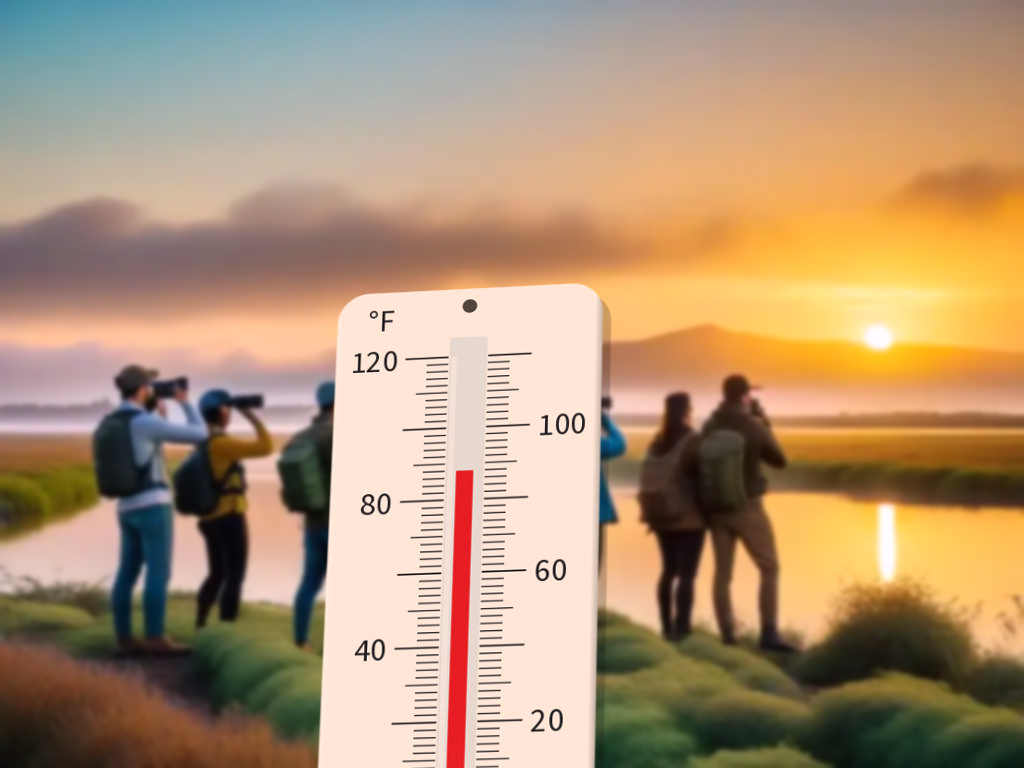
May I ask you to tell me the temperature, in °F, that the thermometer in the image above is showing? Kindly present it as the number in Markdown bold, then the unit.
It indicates **88** °F
